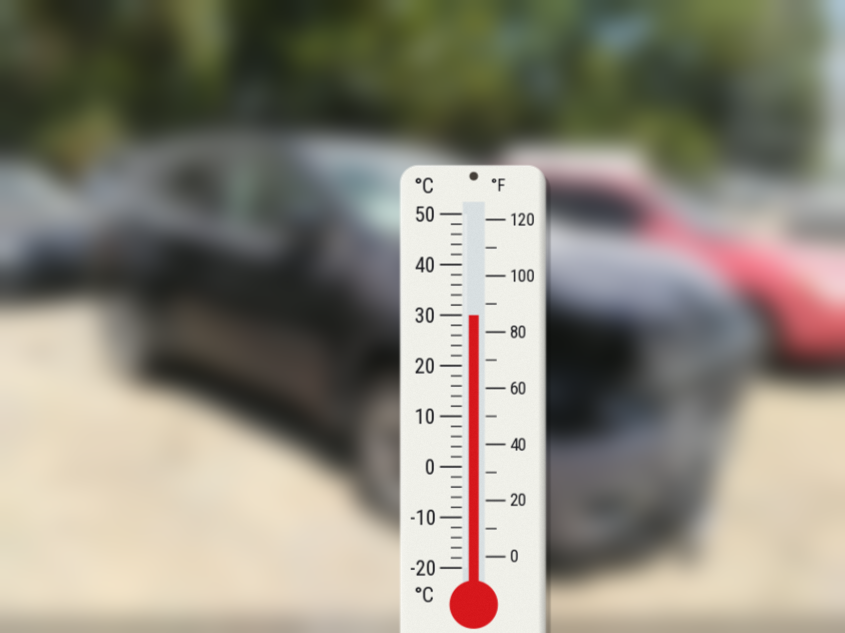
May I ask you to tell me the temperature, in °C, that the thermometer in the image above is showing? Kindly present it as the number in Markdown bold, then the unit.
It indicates **30** °C
